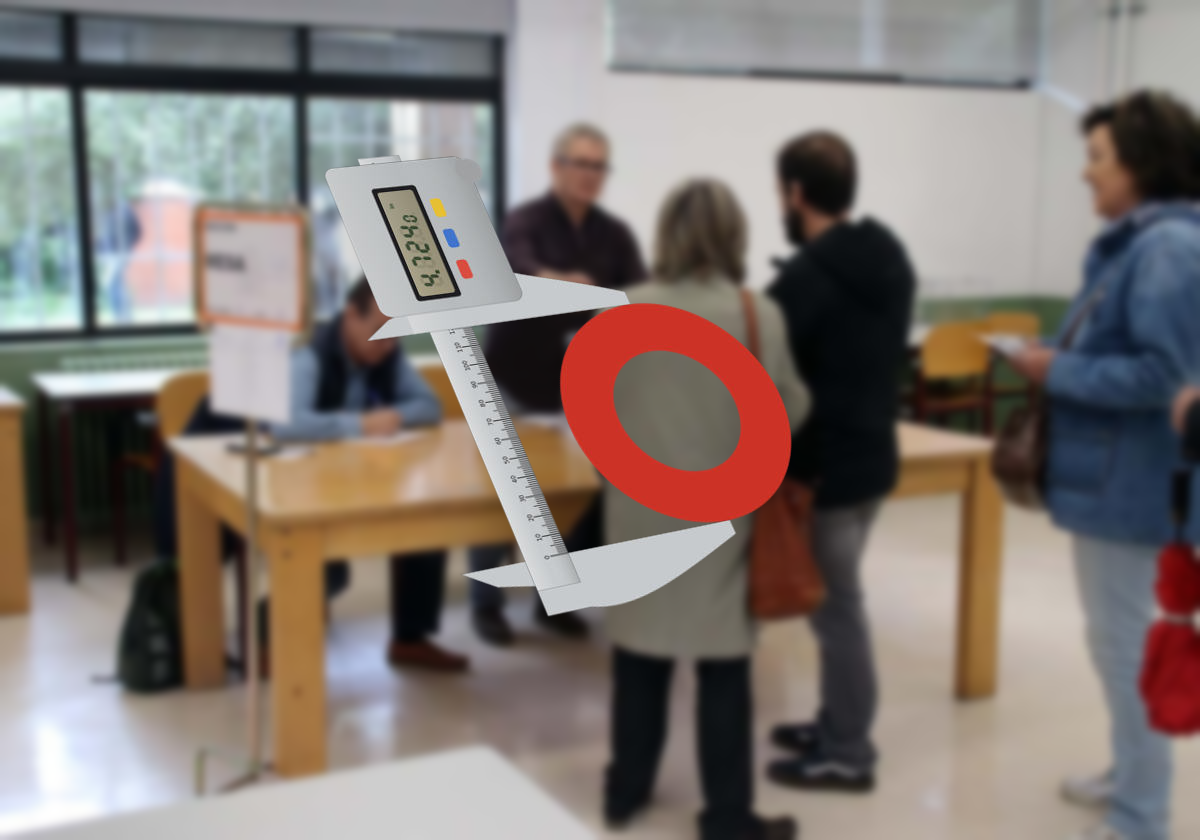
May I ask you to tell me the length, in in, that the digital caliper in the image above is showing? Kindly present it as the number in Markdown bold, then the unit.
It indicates **4.7240** in
